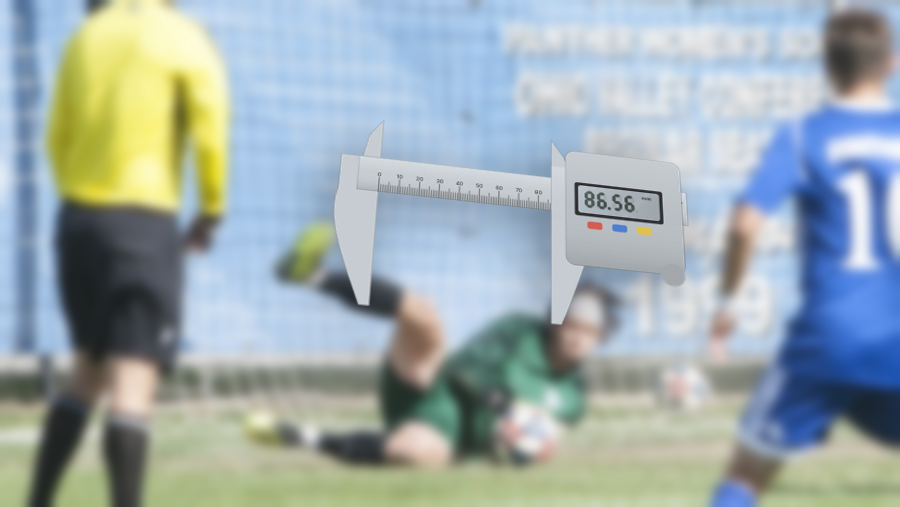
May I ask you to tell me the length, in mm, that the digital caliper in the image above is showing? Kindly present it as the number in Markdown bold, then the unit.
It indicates **86.56** mm
